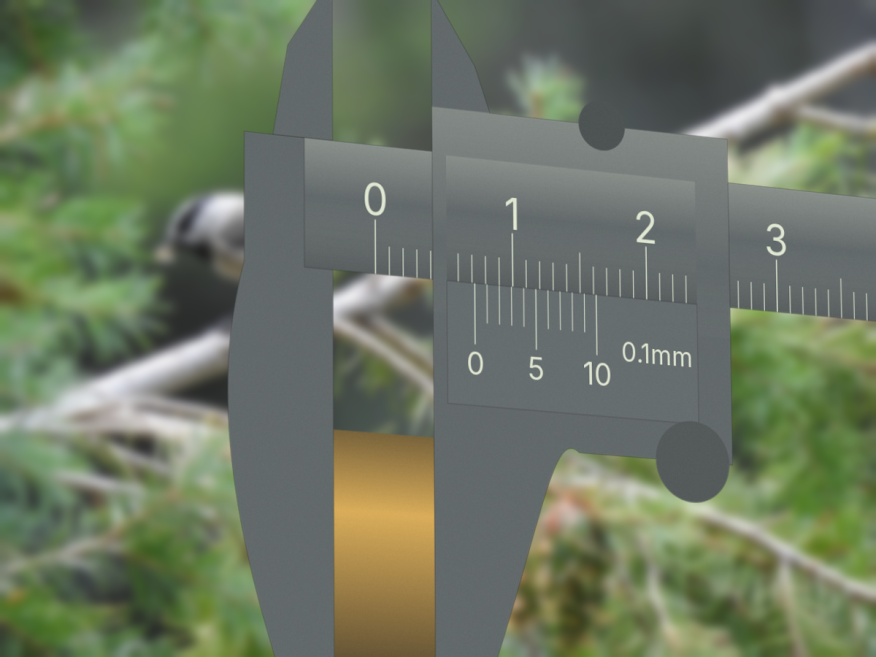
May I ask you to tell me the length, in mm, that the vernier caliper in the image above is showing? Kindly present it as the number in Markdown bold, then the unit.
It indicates **7.2** mm
